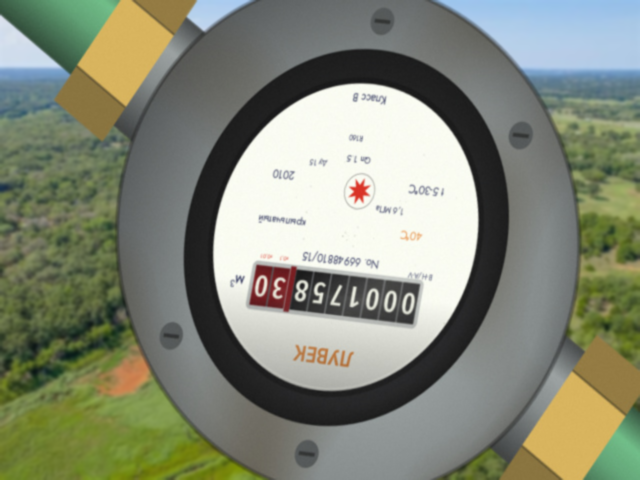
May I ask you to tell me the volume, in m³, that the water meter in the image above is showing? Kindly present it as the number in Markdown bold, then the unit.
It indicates **1758.30** m³
